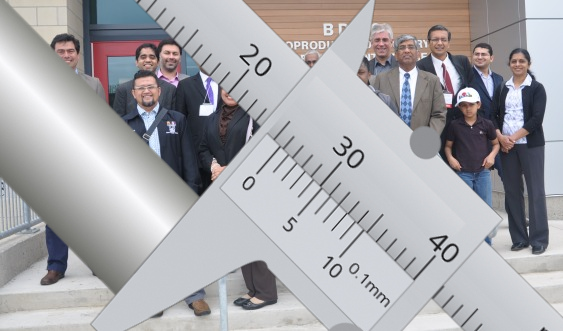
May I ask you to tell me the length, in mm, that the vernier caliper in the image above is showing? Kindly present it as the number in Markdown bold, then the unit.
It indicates **25.7** mm
